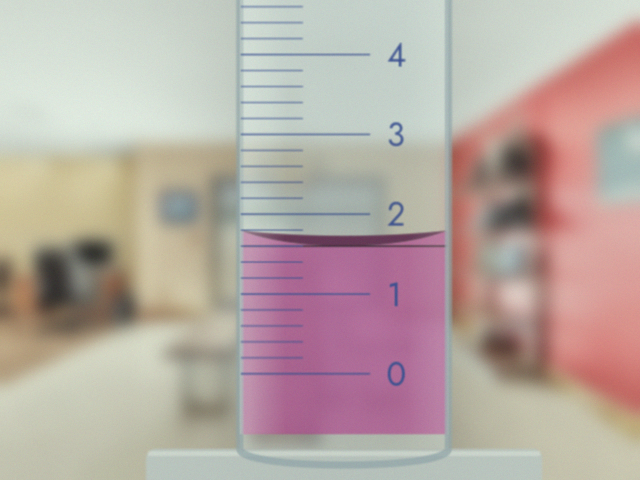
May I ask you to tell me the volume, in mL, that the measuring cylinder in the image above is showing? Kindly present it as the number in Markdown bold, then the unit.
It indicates **1.6** mL
